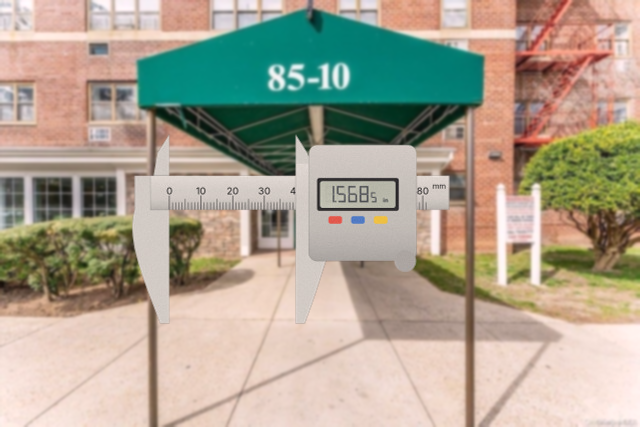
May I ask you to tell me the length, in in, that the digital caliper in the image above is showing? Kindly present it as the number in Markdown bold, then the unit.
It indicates **1.5685** in
